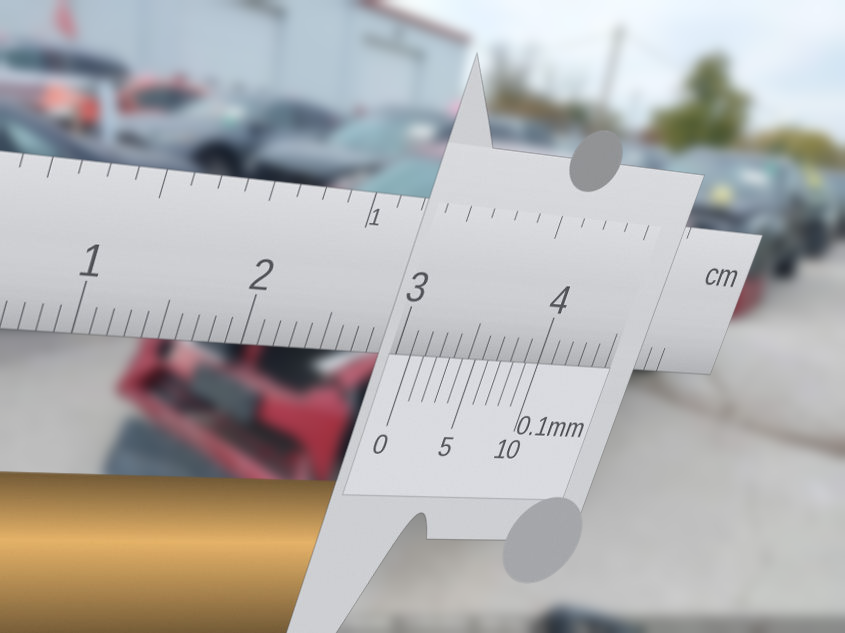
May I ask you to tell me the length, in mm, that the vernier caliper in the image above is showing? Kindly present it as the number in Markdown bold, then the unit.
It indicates **31.0** mm
